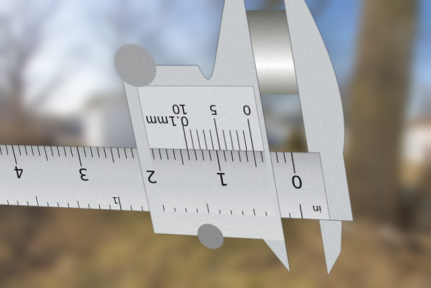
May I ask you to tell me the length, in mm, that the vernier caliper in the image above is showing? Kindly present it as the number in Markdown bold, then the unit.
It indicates **5.0** mm
